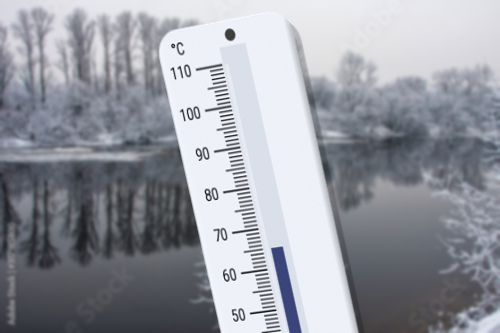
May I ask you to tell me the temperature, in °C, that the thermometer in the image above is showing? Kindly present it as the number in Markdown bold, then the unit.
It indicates **65** °C
